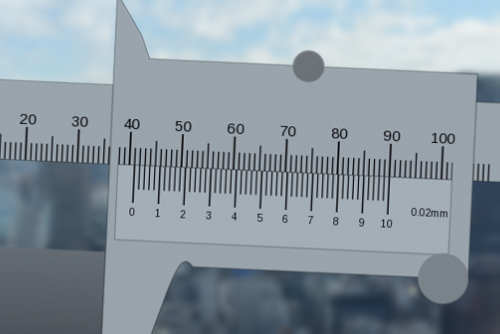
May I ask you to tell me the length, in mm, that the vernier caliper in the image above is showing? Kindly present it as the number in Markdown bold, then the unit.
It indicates **41.0** mm
